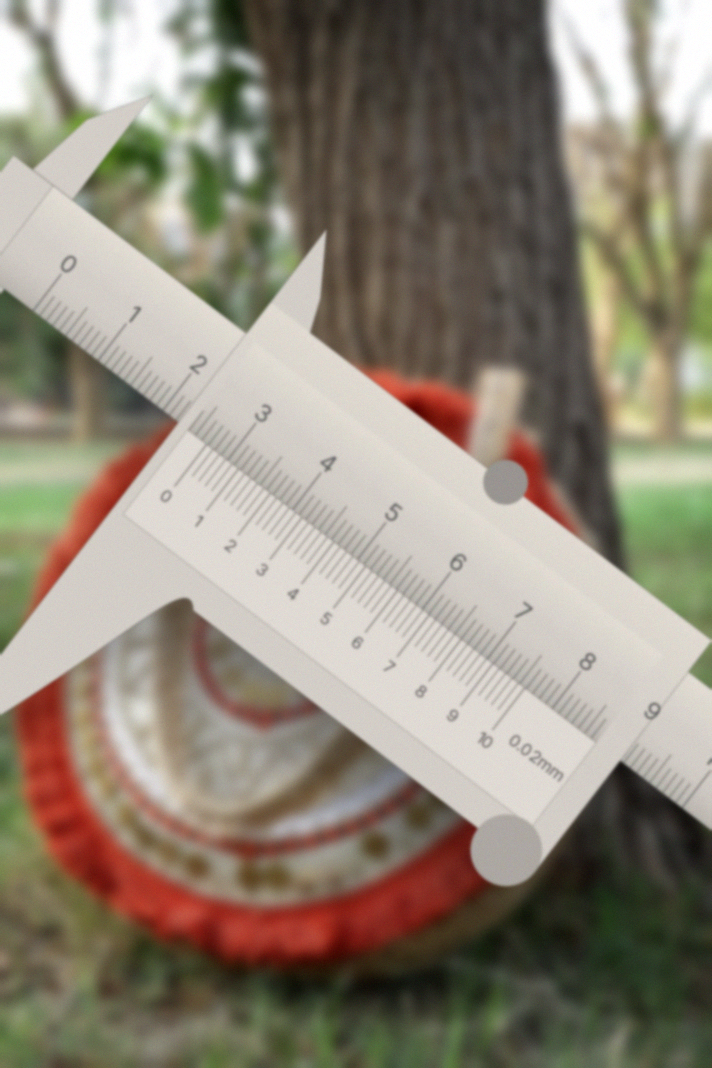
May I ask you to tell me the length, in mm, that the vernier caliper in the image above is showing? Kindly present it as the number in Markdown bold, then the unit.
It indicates **26.8** mm
